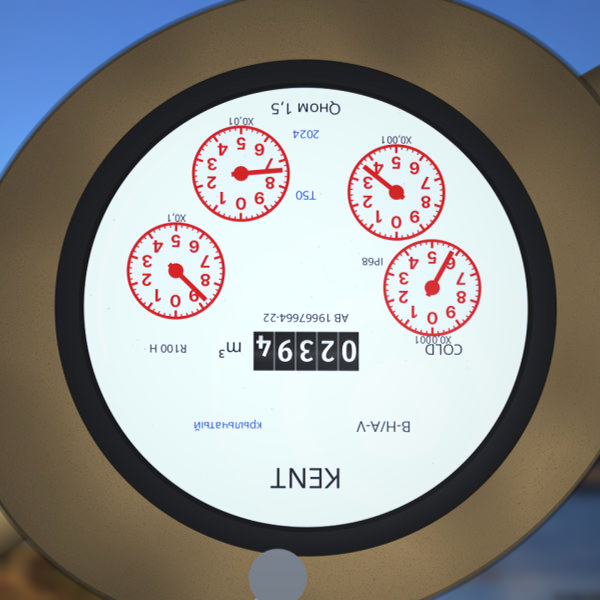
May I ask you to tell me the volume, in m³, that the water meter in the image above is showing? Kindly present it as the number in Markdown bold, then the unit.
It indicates **2393.8735** m³
